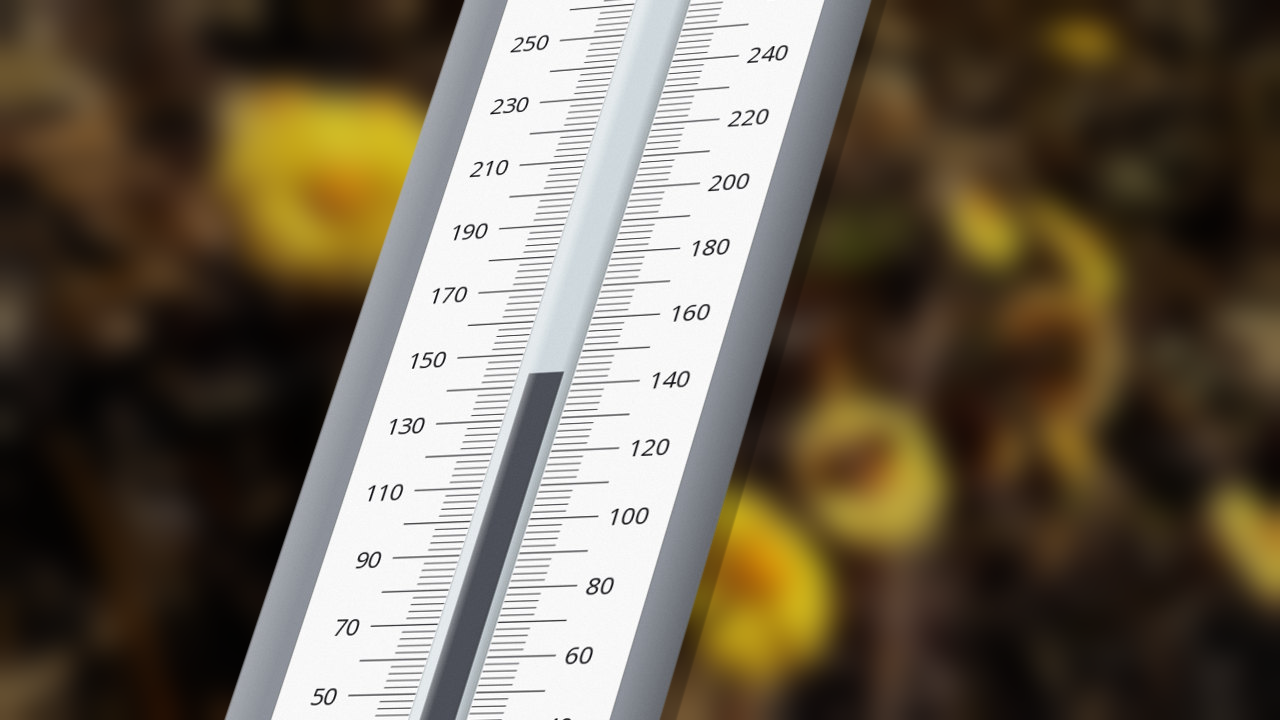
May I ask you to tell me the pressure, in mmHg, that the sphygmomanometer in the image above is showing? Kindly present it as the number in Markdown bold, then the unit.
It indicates **144** mmHg
